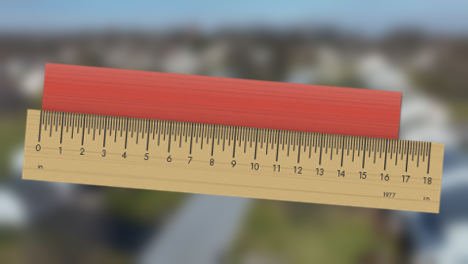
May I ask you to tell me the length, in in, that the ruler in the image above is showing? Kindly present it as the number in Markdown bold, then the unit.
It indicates **16.5** in
